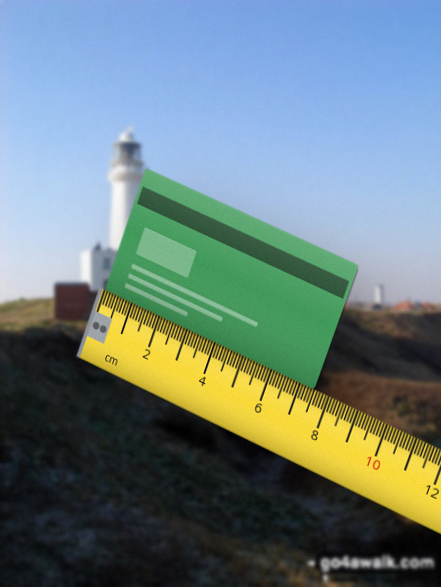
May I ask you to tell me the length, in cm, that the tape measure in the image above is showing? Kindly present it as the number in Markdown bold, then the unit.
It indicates **7.5** cm
